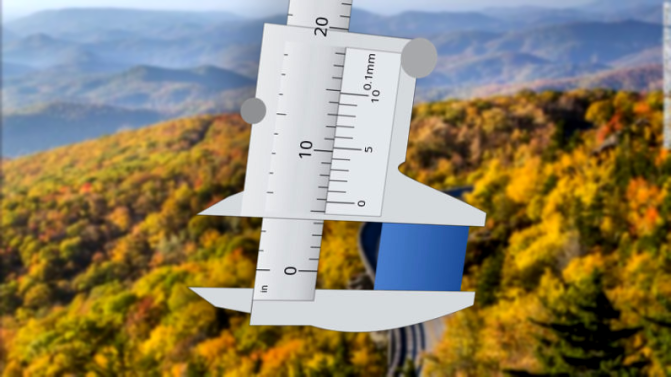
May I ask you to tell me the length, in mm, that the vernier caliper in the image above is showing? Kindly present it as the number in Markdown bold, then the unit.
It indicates **5.8** mm
